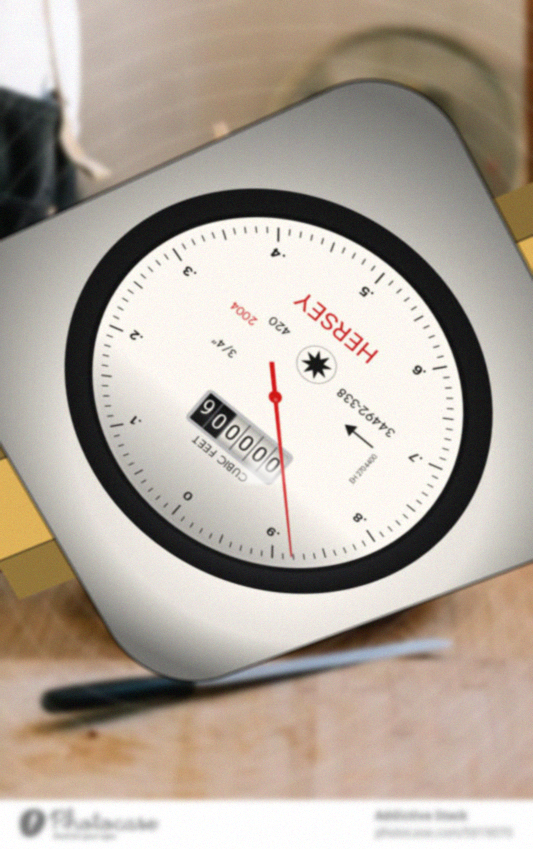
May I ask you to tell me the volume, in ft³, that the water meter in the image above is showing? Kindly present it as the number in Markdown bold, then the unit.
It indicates **5.88** ft³
